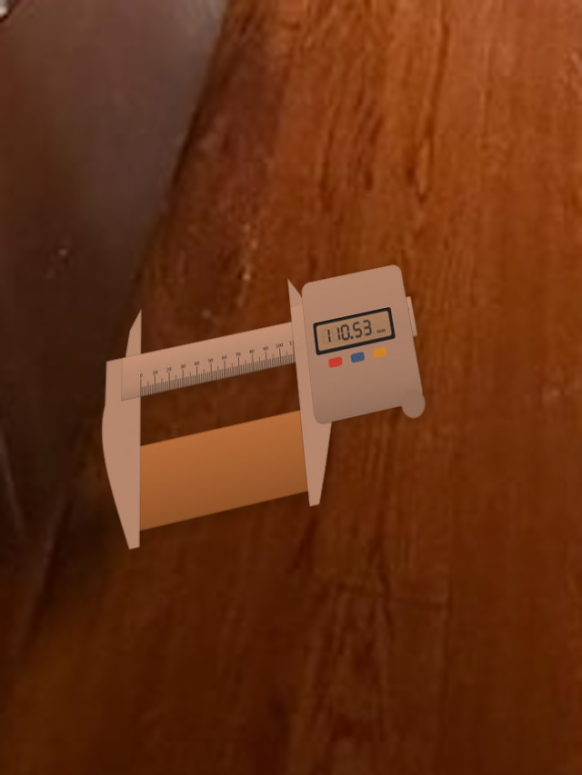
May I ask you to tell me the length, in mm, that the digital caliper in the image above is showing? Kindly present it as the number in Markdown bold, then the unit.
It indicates **110.53** mm
